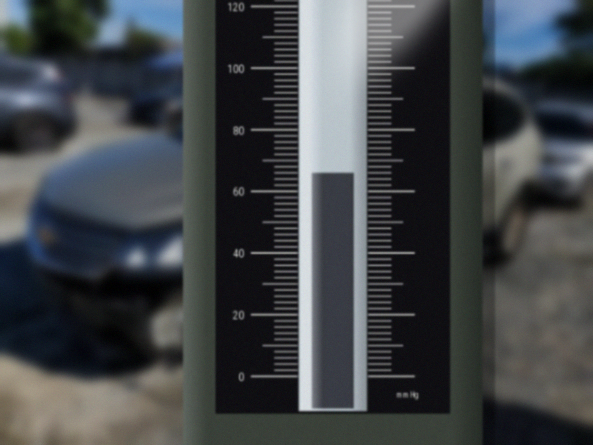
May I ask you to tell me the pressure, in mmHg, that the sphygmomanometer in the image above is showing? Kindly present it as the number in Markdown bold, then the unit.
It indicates **66** mmHg
